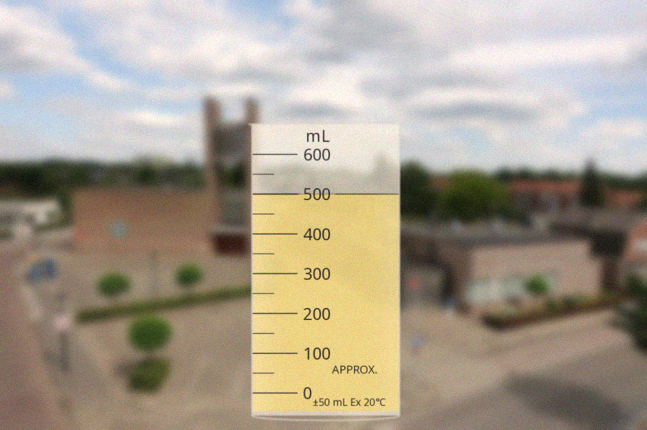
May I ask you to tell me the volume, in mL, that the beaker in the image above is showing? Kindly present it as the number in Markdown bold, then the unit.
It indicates **500** mL
